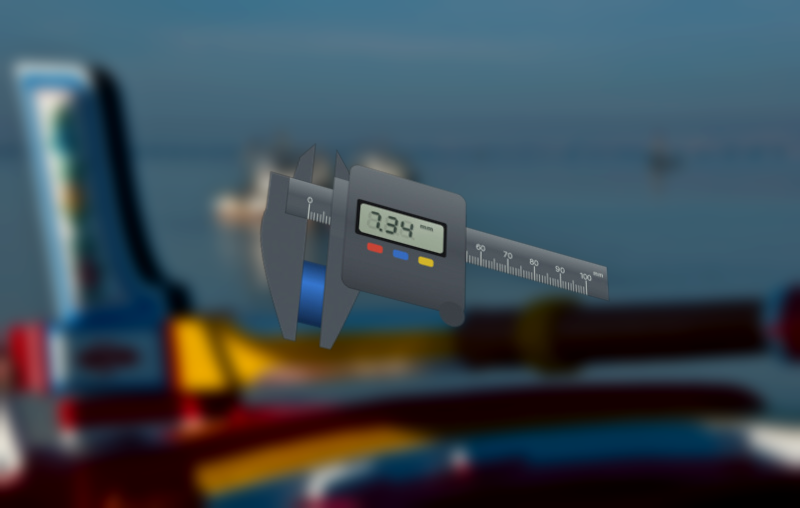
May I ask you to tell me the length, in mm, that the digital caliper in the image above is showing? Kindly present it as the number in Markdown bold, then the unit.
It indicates **7.34** mm
